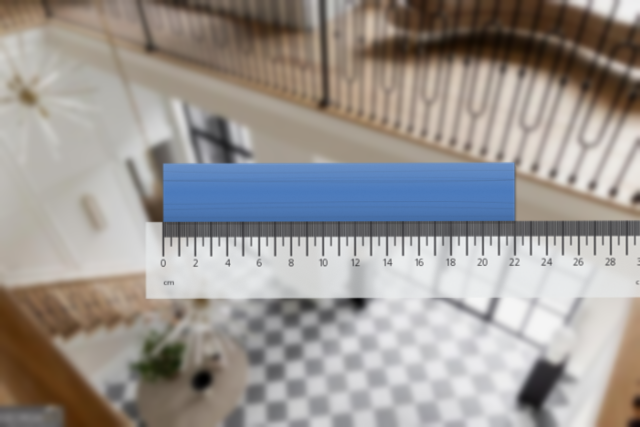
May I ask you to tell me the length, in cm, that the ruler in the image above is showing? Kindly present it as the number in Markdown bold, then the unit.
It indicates **22** cm
